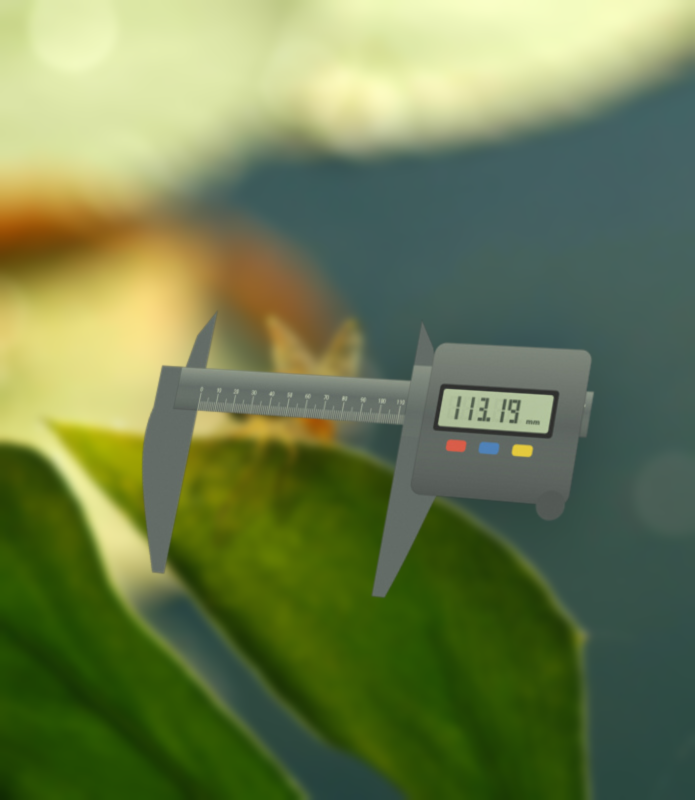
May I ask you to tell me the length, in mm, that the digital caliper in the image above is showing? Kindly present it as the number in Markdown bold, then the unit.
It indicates **113.19** mm
